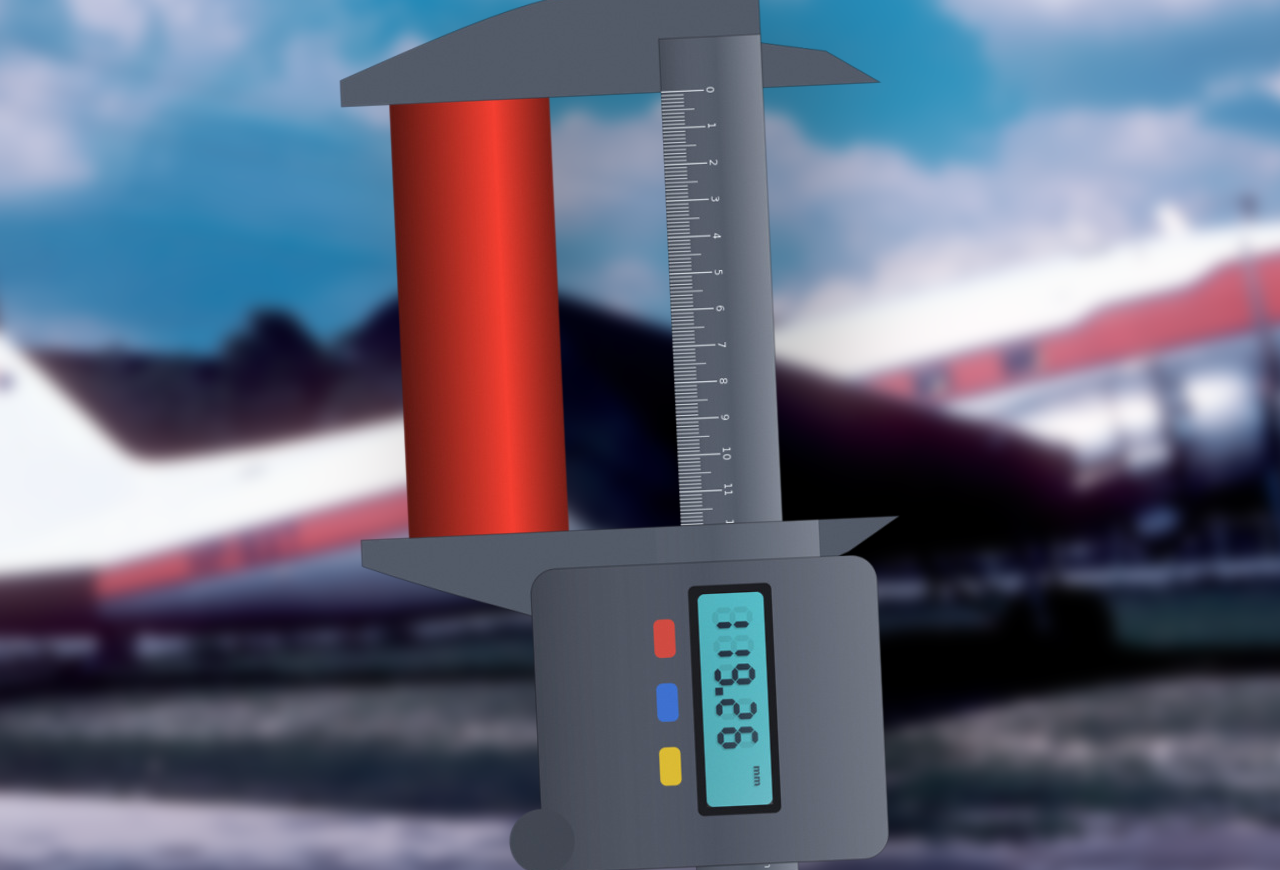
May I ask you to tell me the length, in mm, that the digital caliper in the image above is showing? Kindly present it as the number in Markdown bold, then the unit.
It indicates **119.26** mm
